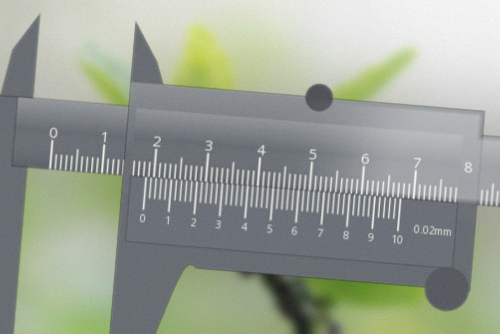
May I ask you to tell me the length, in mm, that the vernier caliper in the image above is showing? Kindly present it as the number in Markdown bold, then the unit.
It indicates **18.5** mm
